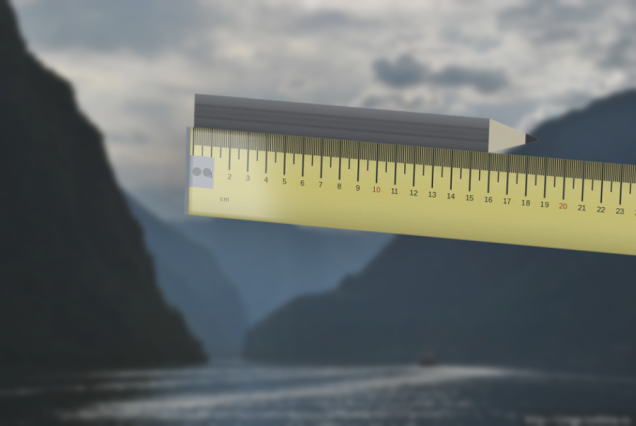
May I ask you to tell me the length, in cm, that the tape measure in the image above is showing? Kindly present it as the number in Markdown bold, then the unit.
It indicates **18.5** cm
